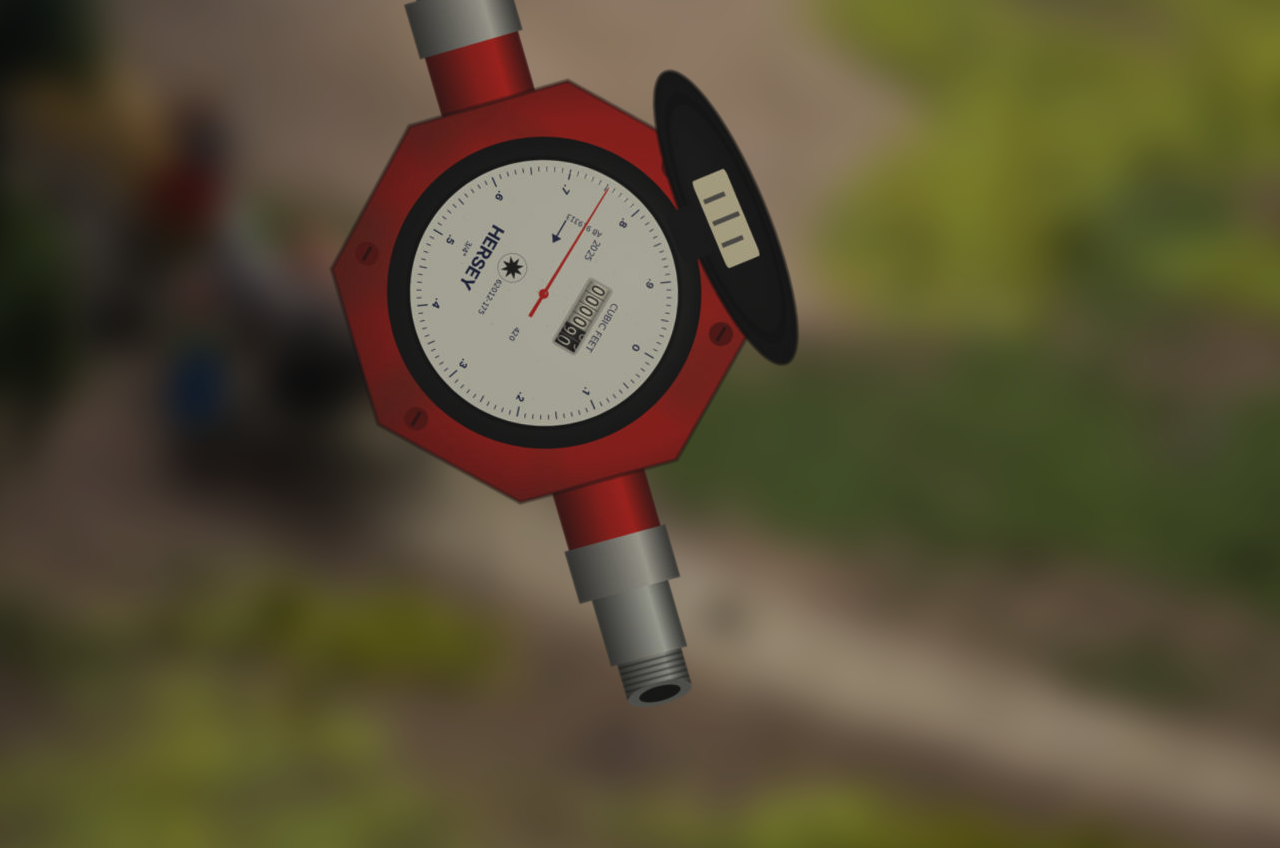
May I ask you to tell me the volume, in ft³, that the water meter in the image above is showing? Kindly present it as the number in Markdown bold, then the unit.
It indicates **89.75** ft³
